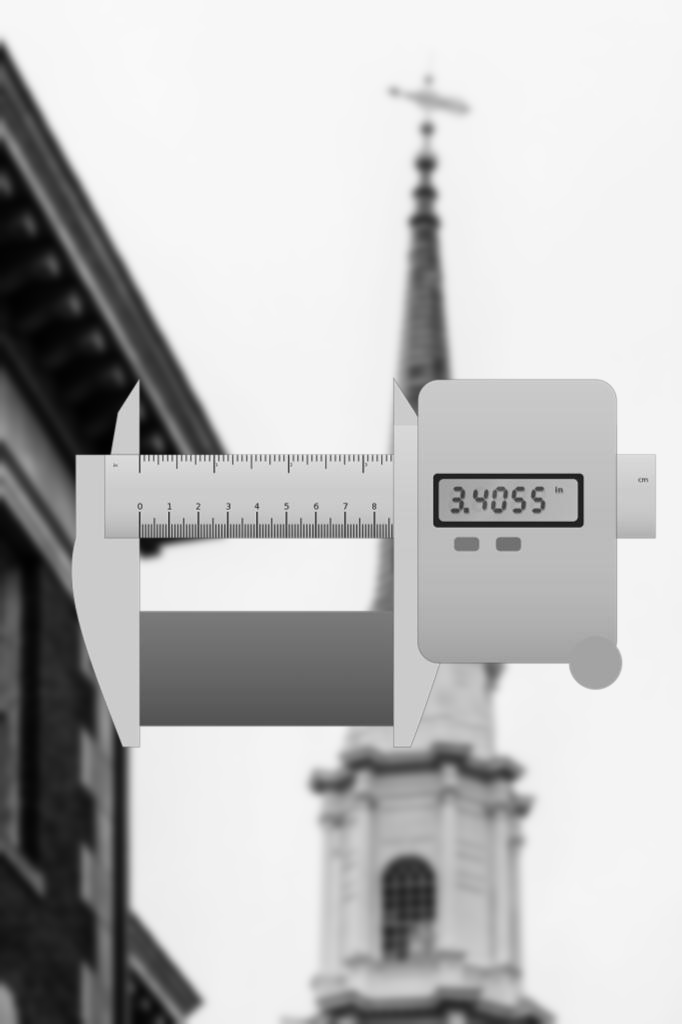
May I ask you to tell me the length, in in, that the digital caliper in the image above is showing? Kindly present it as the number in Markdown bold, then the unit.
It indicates **3.4055** in
